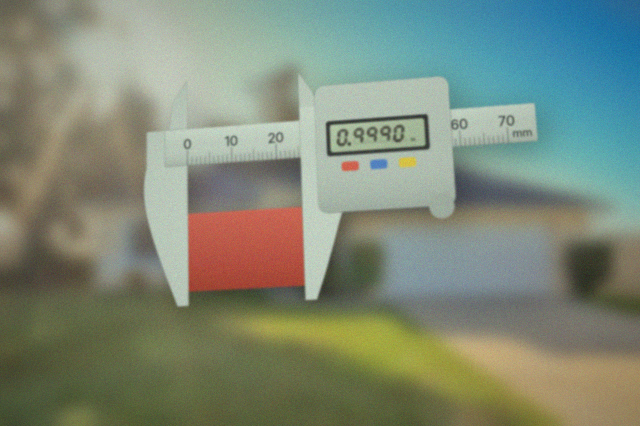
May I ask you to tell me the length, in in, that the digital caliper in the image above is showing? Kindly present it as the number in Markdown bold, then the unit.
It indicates **0.9990** in
